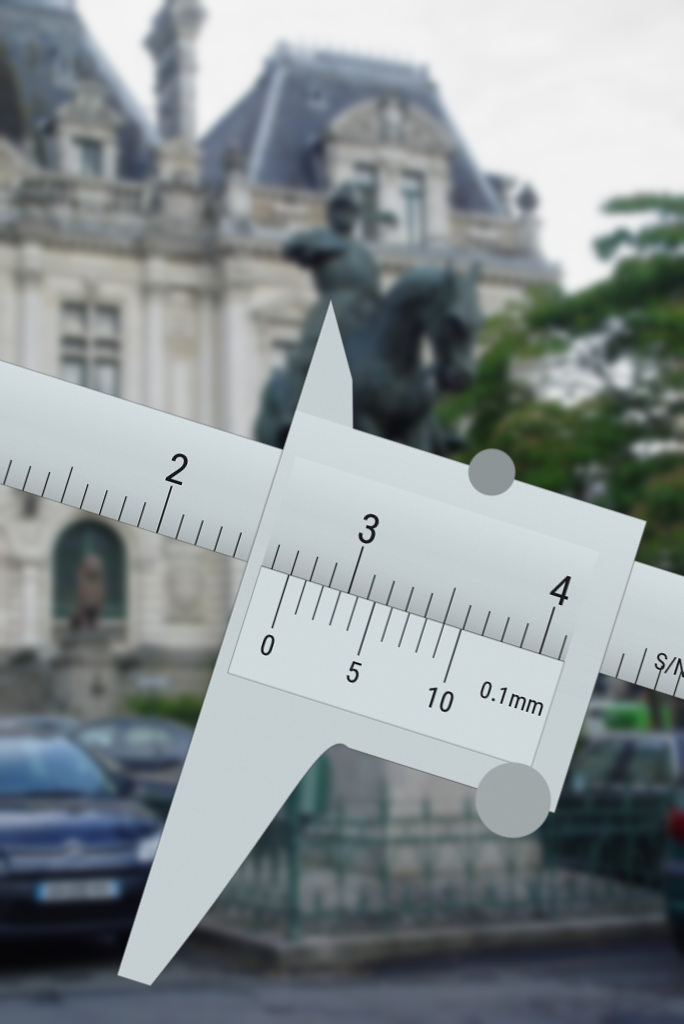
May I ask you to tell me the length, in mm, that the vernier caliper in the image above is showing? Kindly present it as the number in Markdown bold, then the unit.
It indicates **26.9** mm
